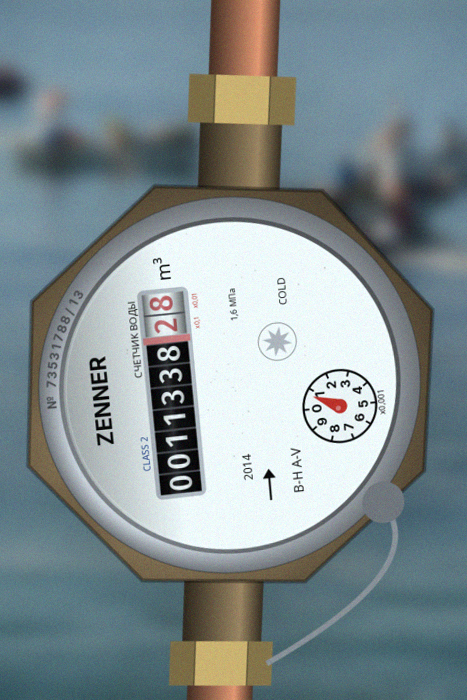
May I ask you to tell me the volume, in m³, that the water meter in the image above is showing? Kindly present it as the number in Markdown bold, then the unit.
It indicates **11338.280** m³
